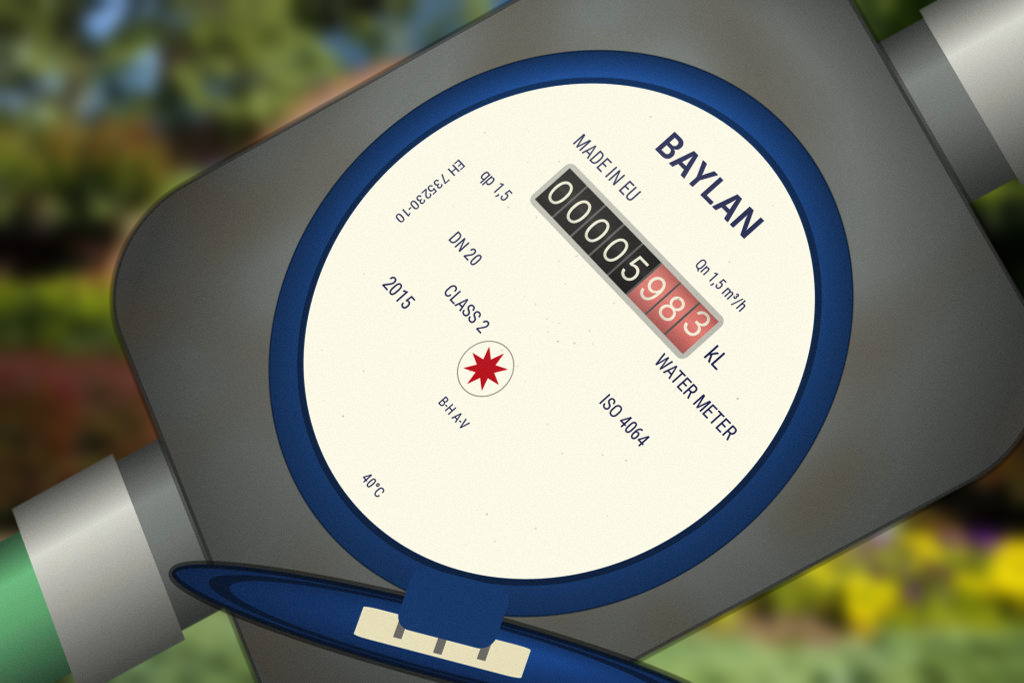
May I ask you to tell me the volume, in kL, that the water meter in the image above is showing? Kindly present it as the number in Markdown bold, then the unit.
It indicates **5.983** kL
